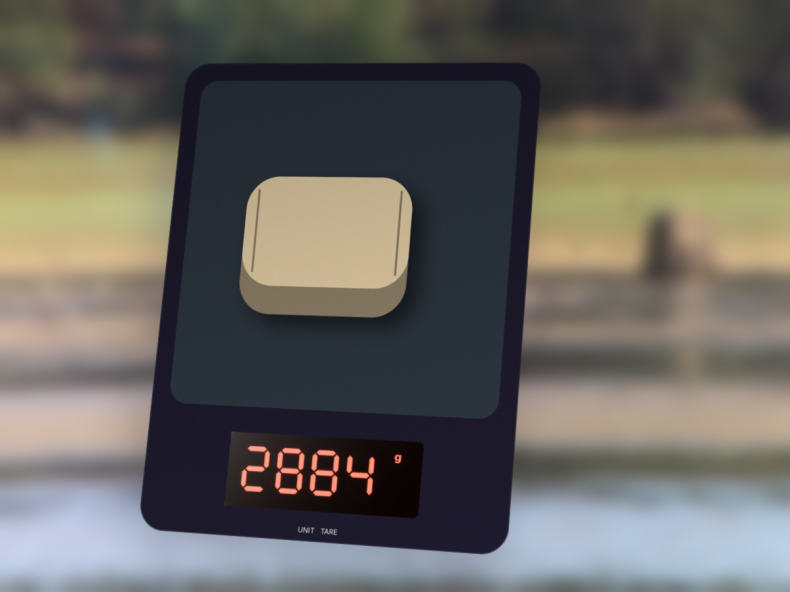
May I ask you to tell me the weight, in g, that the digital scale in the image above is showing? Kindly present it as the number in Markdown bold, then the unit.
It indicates **2884** g
